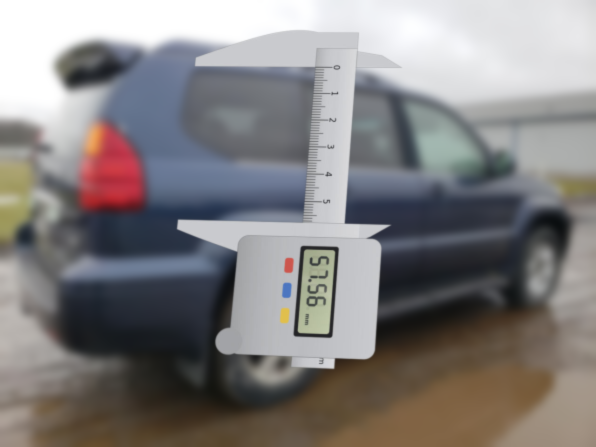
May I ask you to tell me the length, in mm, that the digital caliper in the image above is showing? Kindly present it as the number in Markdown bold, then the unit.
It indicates **57.56** mm
